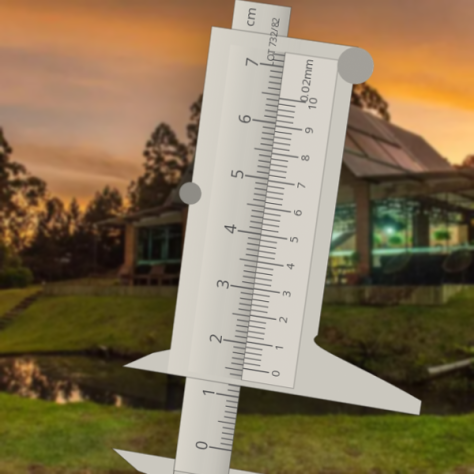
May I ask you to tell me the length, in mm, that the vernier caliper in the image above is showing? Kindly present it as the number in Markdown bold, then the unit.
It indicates **15.4** mm
